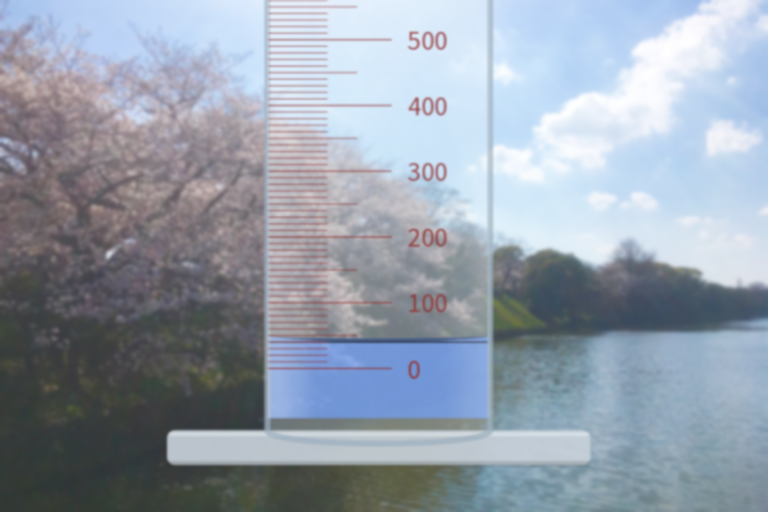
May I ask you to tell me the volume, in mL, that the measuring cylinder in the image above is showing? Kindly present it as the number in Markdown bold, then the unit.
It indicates **40** mL
